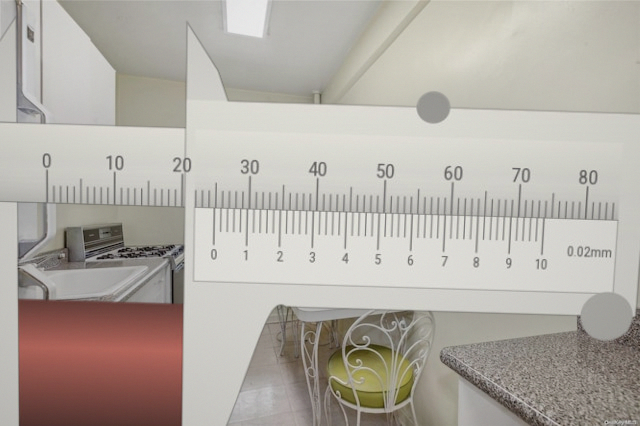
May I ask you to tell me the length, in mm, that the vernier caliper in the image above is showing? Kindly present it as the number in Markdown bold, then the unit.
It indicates **24.8** mm
